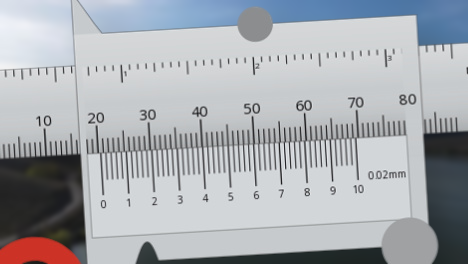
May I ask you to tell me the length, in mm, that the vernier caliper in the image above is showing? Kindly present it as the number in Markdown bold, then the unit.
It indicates **20.5** mm
